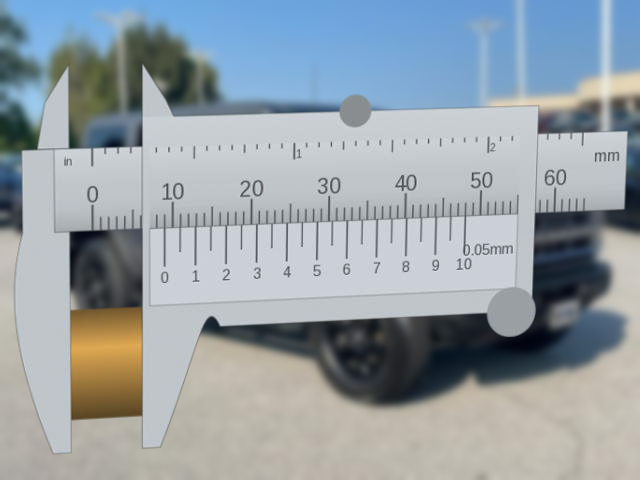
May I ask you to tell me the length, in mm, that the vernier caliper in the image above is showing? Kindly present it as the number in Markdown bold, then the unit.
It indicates **9.0** mm
